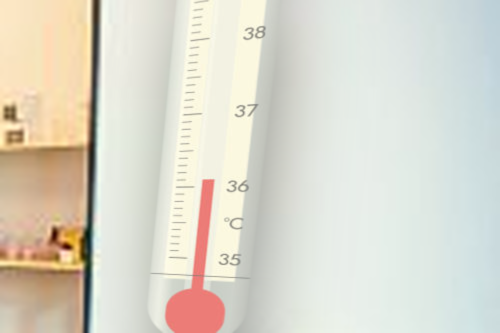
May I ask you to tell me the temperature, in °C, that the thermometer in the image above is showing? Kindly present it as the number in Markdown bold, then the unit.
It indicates **36.1** °C
